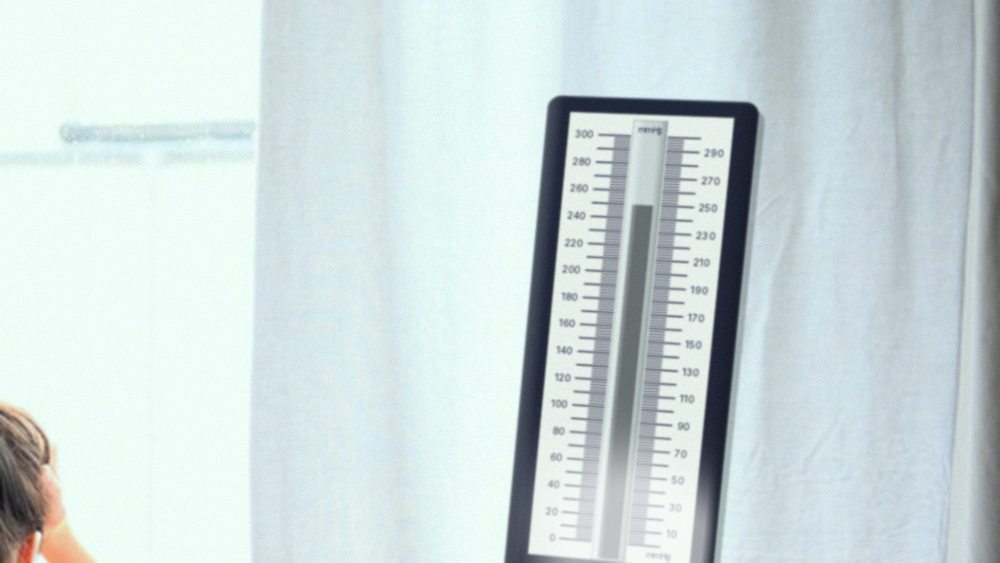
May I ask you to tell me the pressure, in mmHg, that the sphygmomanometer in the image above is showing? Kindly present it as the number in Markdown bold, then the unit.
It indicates **250** mmHg
